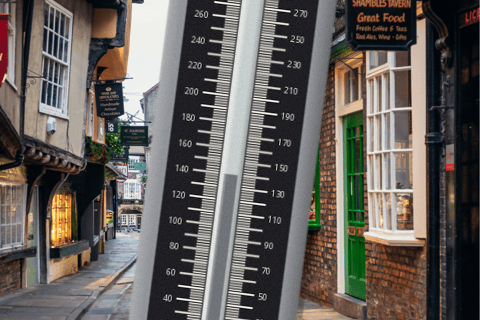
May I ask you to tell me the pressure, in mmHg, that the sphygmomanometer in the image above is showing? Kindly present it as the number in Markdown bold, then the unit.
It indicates **140** mmHg
